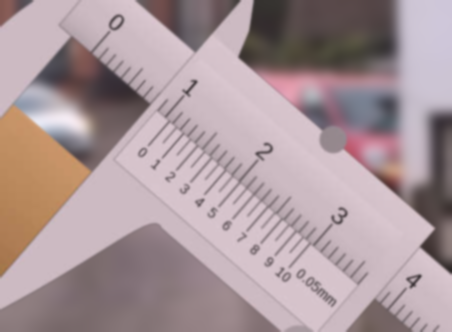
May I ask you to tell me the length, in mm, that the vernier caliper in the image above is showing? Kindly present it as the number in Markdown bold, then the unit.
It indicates **10.6** mm
